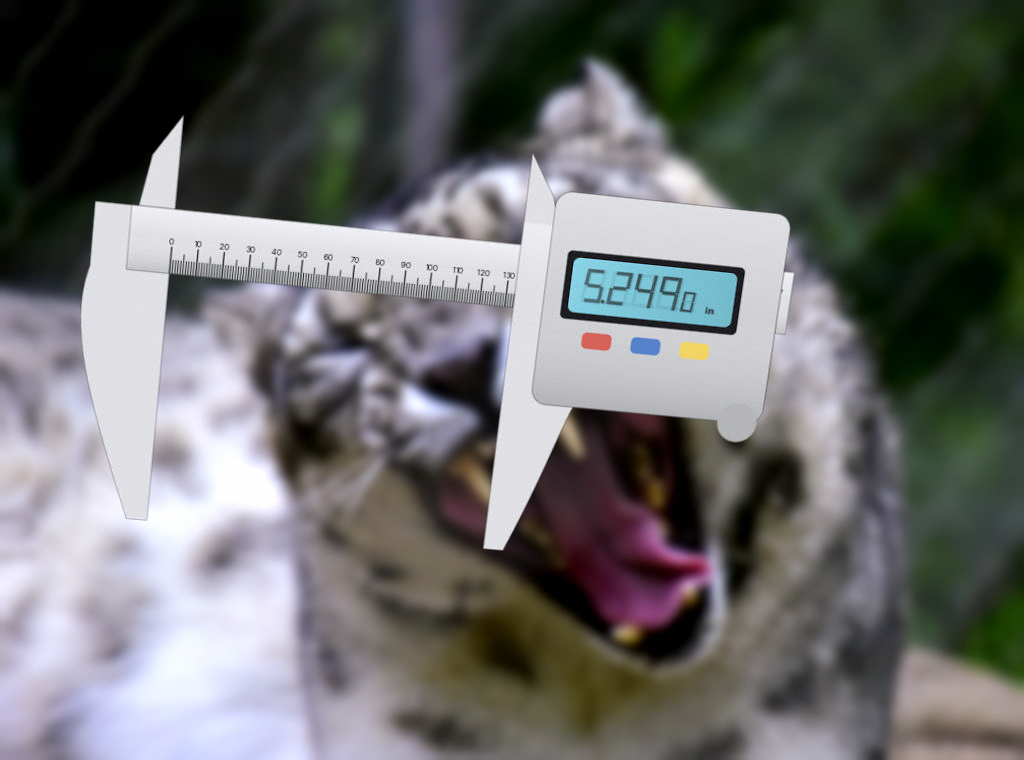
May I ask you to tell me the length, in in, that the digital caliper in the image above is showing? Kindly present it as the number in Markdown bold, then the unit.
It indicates **5.2490** in
